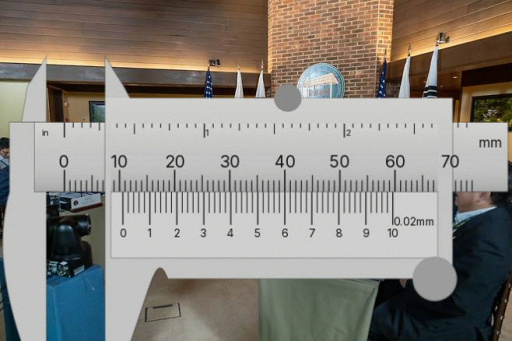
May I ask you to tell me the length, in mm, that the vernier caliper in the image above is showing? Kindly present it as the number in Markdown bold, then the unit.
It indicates **10.6** mm
